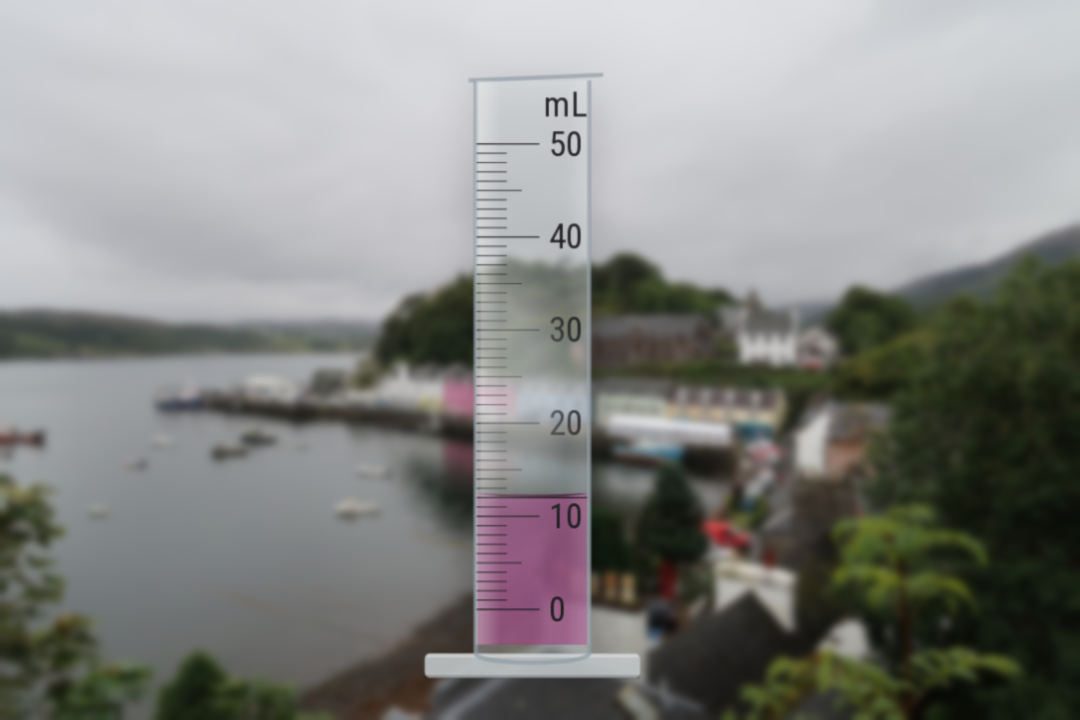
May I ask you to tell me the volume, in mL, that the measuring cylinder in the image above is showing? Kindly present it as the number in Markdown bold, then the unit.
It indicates **12** mL
